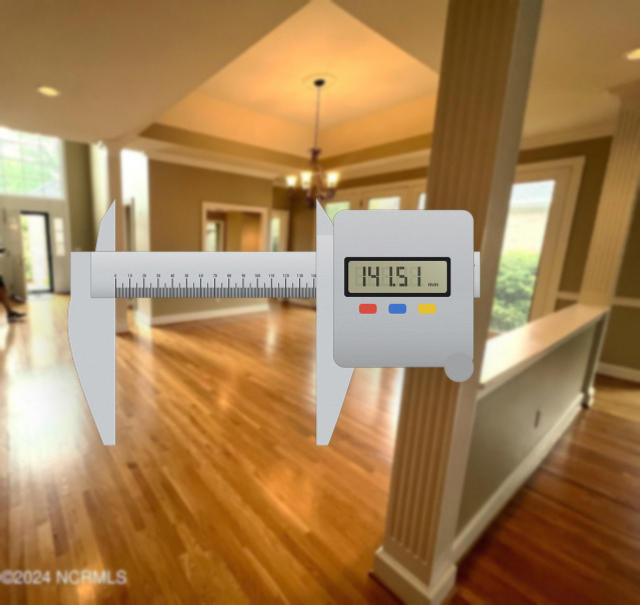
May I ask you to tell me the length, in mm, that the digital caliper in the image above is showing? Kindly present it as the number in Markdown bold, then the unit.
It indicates **141.51** mm
